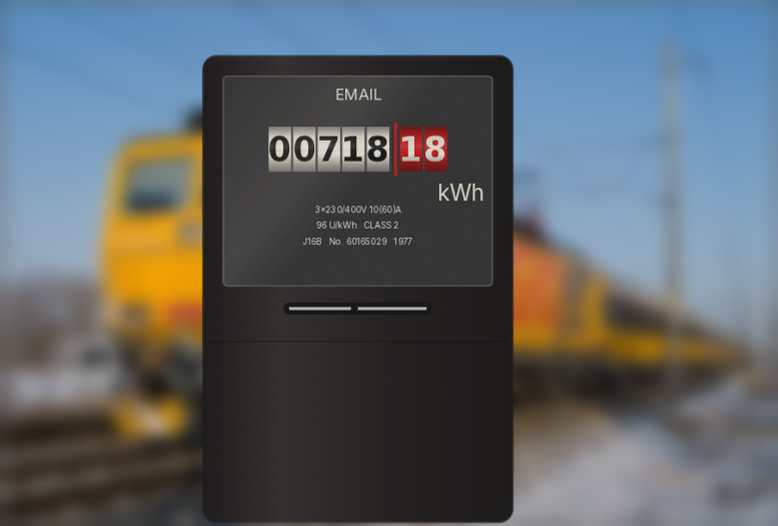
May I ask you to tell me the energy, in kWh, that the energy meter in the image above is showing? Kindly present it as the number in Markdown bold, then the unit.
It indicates **718.18** kWh
